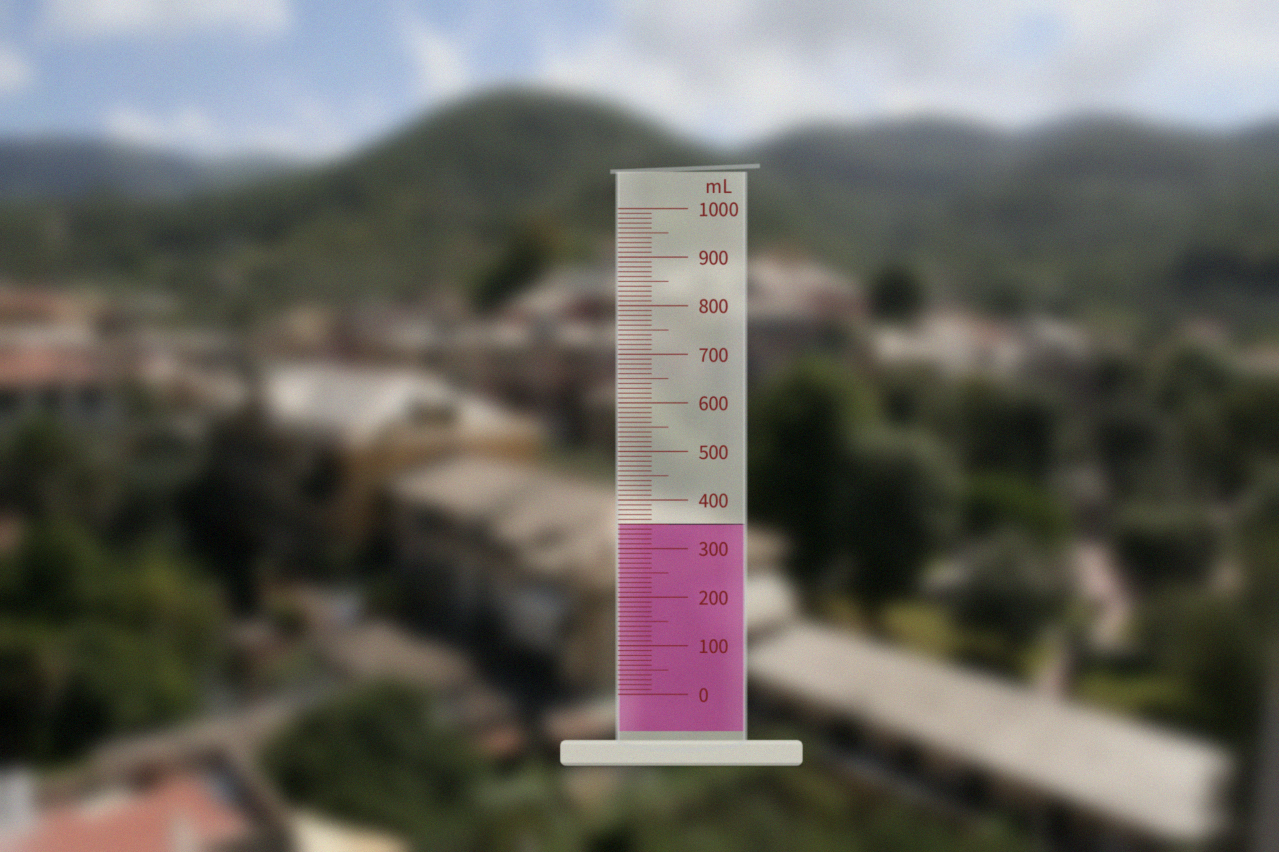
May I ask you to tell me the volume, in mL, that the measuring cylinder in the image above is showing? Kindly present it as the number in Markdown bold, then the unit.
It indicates **350** mL
